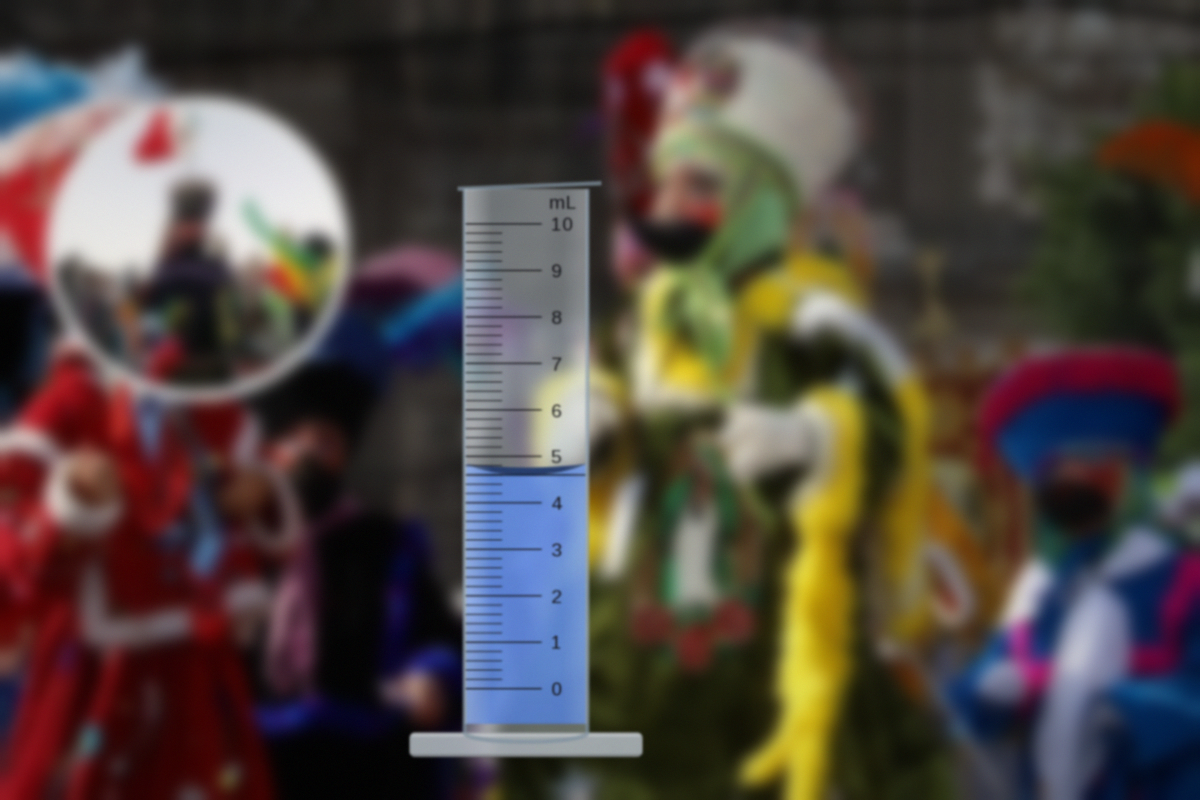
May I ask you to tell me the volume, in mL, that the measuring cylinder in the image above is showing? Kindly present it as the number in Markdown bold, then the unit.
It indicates **4.6** mL
